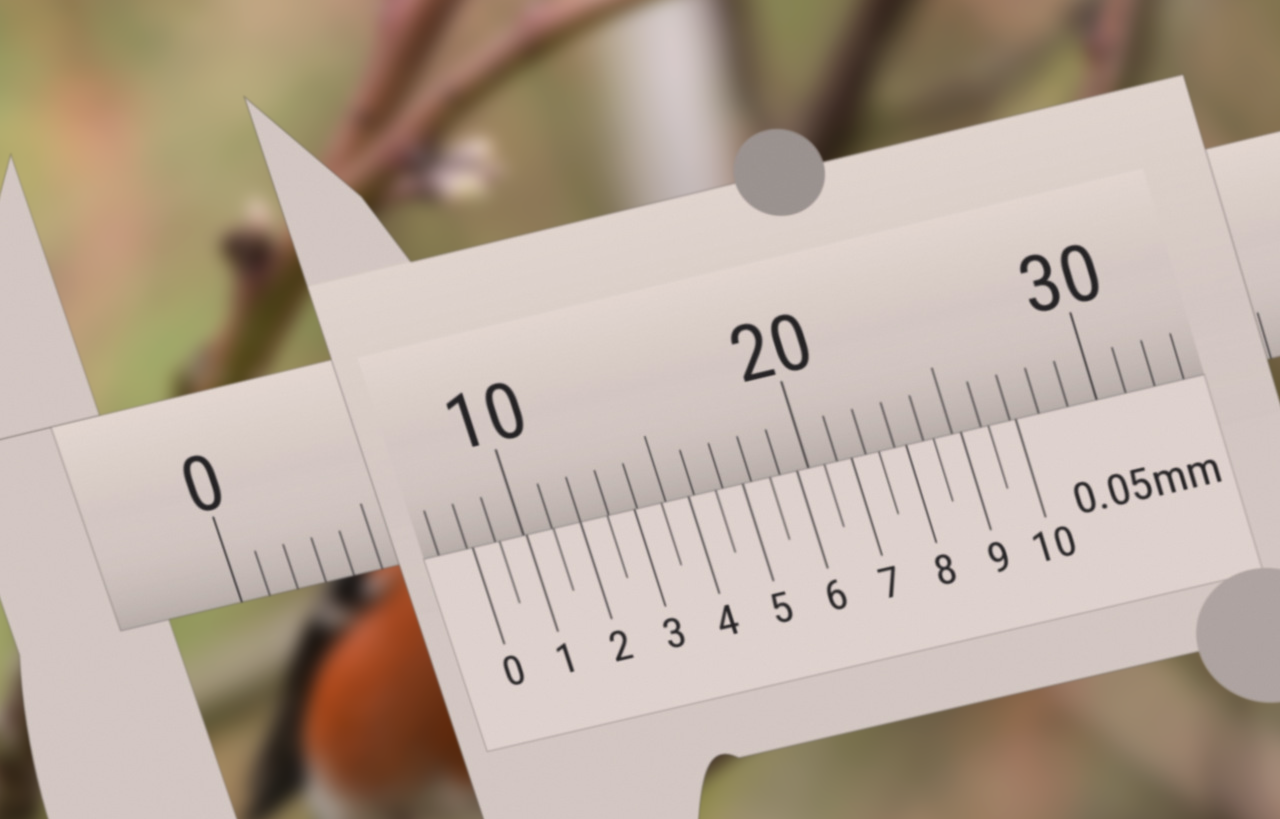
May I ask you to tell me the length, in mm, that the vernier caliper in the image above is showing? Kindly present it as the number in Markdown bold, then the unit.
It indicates **8.2** mm
